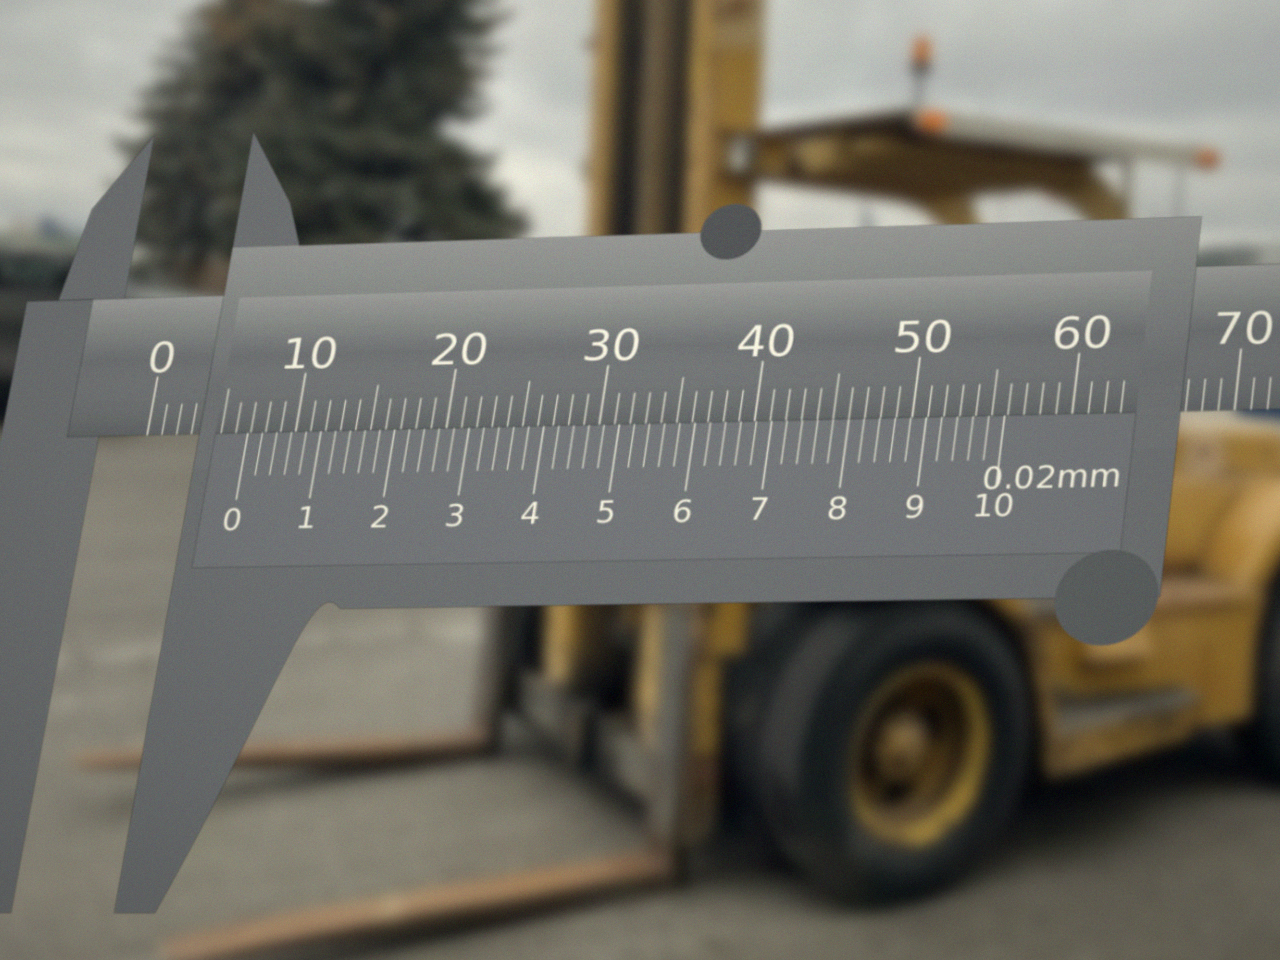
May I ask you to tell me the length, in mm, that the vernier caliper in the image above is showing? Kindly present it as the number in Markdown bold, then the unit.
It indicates **6.8** mm
